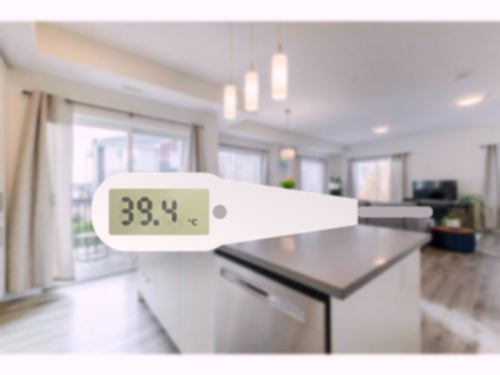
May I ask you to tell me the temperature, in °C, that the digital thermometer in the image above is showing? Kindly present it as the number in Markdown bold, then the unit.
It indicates **39.4** °C
